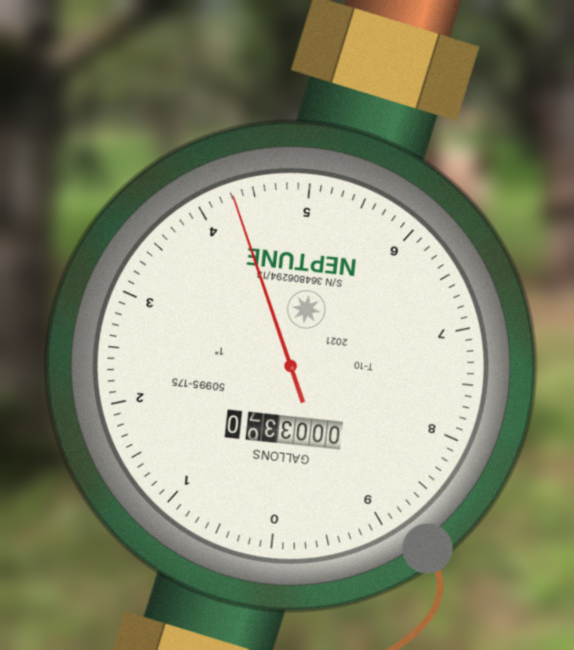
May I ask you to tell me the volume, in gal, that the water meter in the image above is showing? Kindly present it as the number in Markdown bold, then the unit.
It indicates **3364.3** gal
